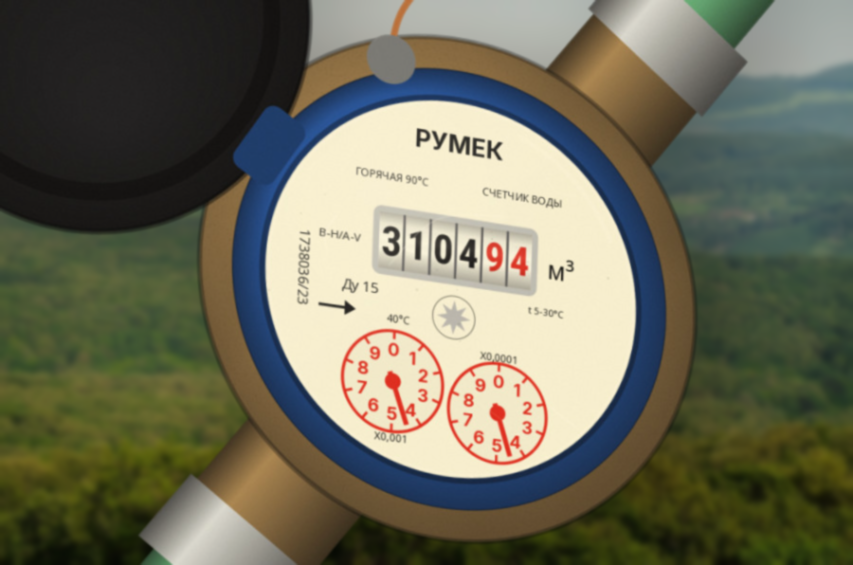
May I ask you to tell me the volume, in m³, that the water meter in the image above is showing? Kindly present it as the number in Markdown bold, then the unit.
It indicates **3104.9444** m³
